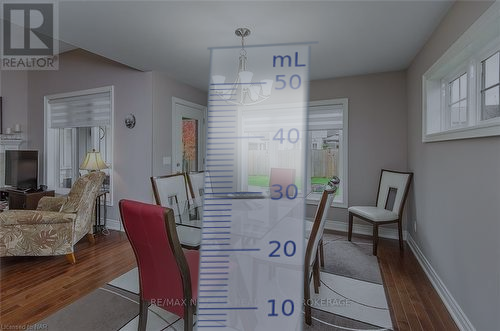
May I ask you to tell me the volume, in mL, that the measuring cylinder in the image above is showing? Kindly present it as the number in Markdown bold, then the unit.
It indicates **29** mL
